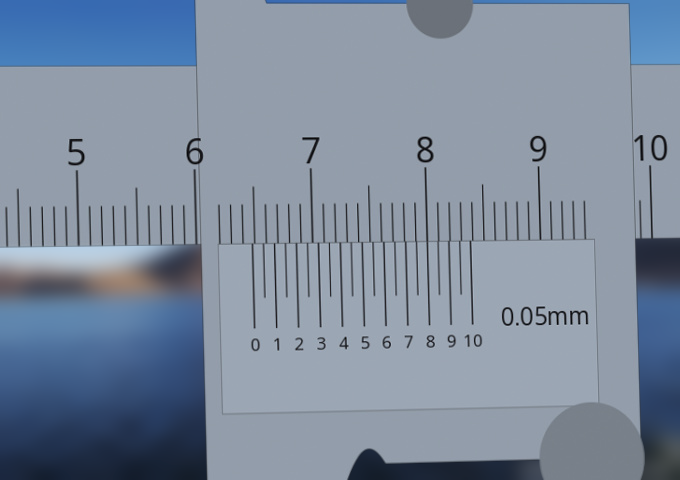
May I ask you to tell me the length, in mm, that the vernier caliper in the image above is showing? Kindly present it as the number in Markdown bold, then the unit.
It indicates **64.8** mm
